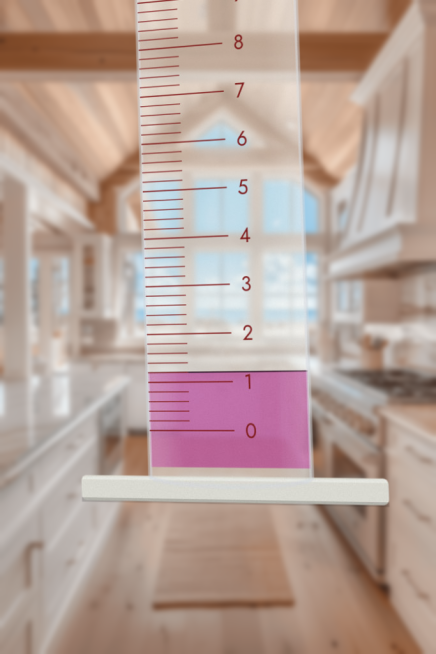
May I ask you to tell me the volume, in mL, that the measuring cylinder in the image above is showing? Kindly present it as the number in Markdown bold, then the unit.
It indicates **1.2** mL
